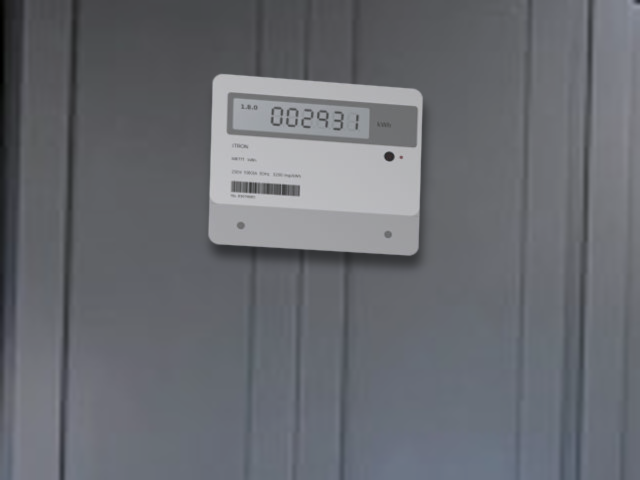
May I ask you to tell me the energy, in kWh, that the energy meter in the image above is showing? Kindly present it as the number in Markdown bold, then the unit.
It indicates **2931** kWh
